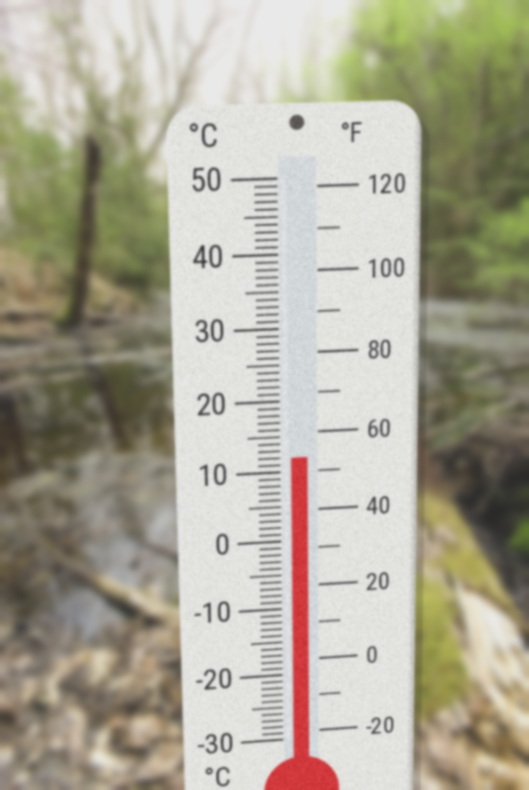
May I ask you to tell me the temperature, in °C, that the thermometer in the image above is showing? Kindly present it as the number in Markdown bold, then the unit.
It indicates **12** °C
